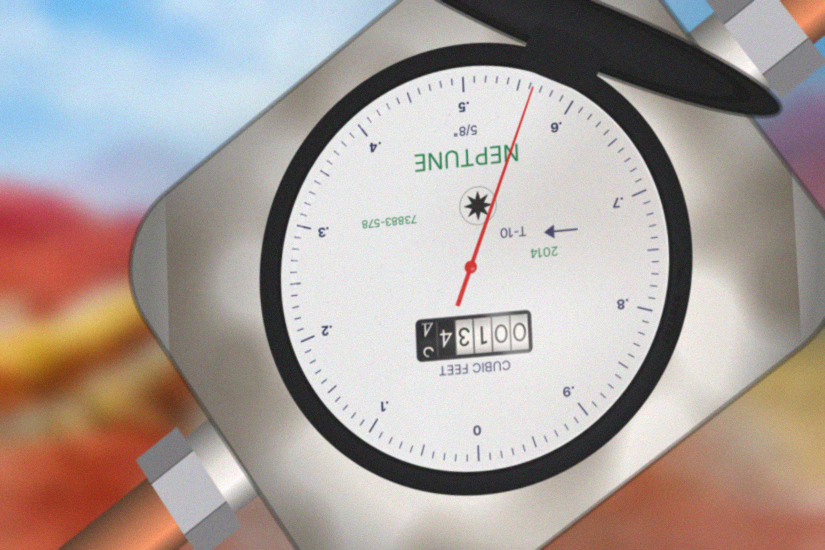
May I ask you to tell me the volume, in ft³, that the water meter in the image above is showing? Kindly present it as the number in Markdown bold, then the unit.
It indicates **1343.56** ft³
